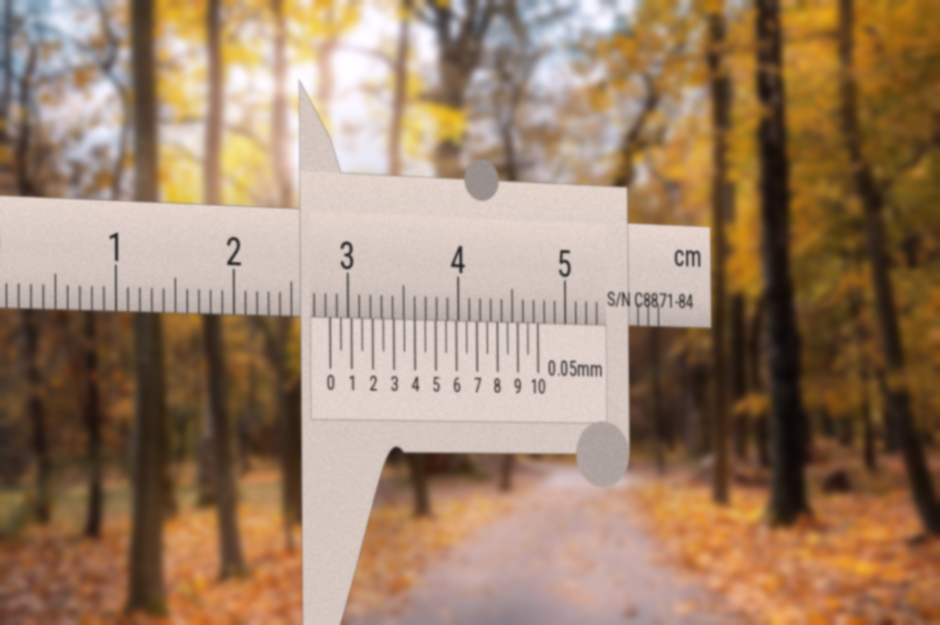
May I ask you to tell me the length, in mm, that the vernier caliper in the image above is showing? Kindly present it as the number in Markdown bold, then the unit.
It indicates **28.4** mm
